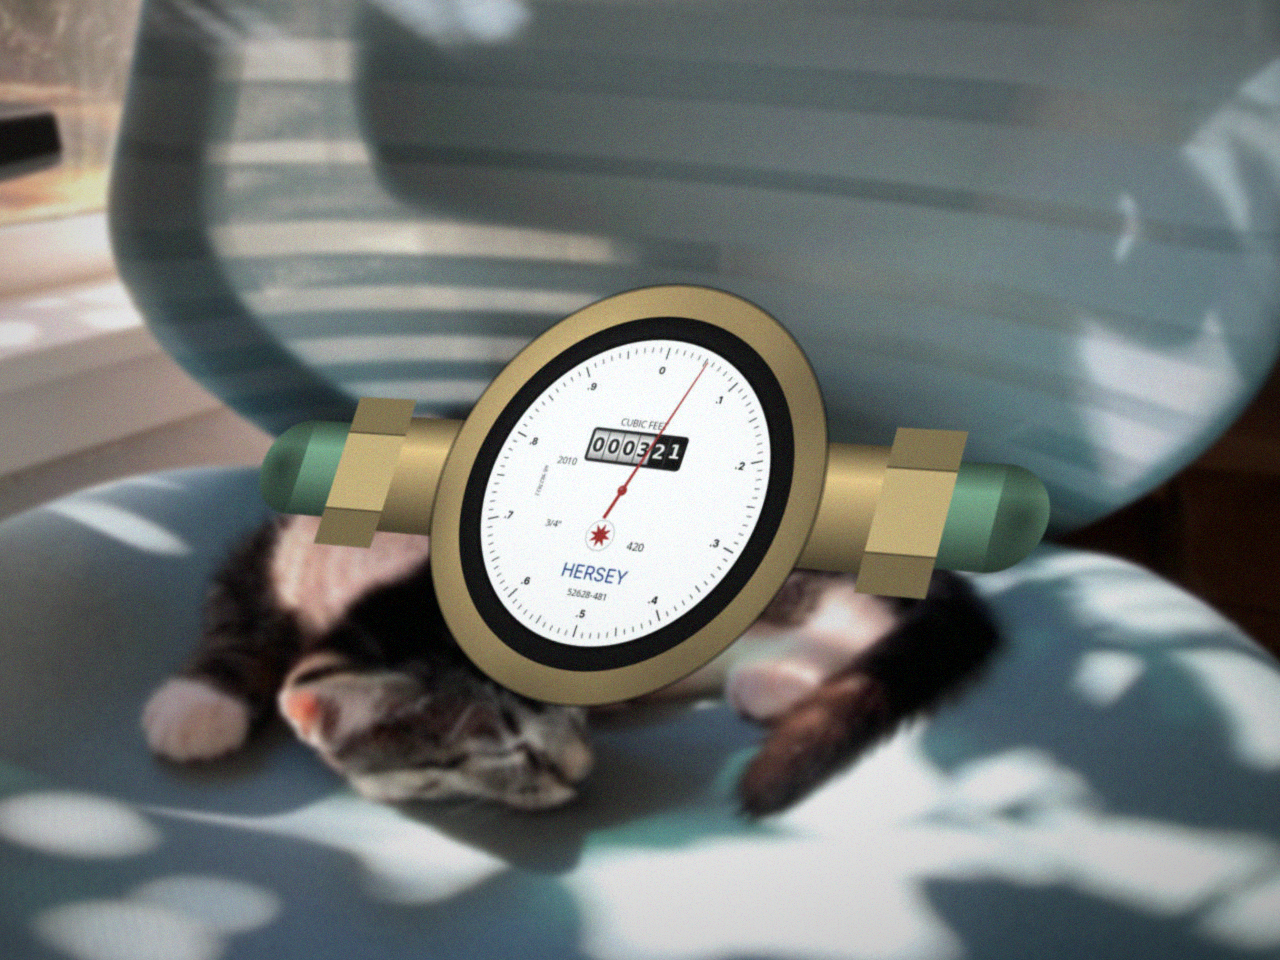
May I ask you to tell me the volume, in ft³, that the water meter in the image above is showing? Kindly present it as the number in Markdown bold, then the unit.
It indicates **321.05** ft³
